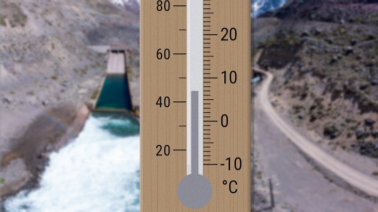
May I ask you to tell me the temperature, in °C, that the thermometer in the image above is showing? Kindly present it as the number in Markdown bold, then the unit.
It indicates **7** °C
